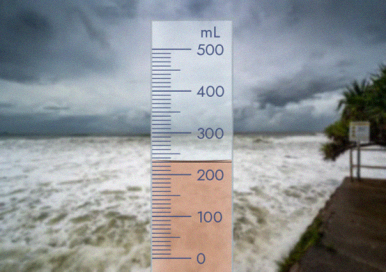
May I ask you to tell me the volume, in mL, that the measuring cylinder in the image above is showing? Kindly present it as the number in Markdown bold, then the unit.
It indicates **230** mL
